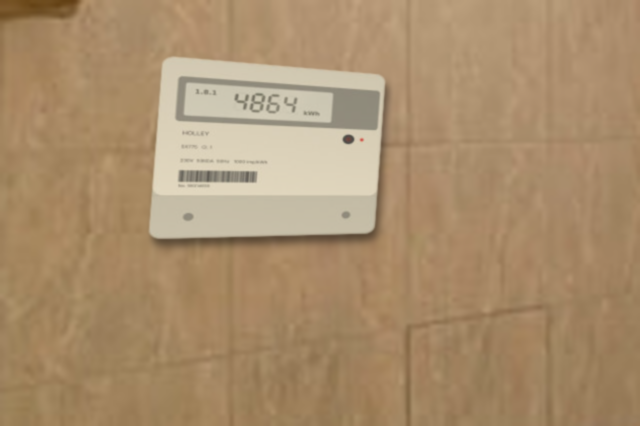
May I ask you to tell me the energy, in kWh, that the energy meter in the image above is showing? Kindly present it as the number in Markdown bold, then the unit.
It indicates **4864** kWh
